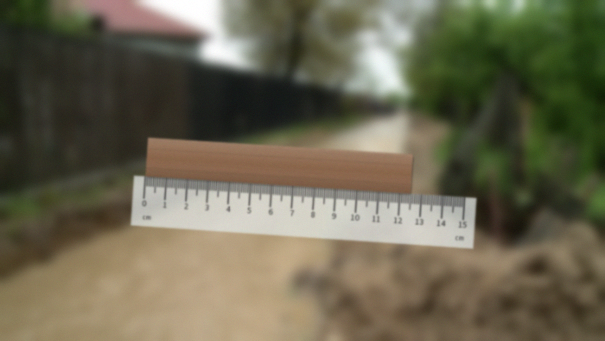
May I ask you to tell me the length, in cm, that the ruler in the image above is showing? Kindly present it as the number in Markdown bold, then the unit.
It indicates **12.5** cm
